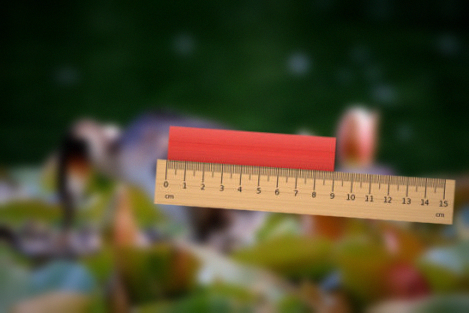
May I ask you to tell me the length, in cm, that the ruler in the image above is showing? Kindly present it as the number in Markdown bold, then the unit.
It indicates **9** cm
